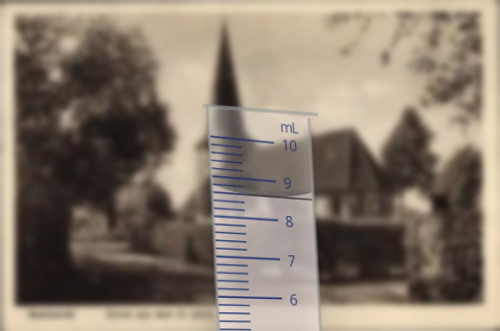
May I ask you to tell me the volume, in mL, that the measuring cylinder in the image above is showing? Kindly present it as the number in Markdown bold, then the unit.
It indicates **8.6** mL
